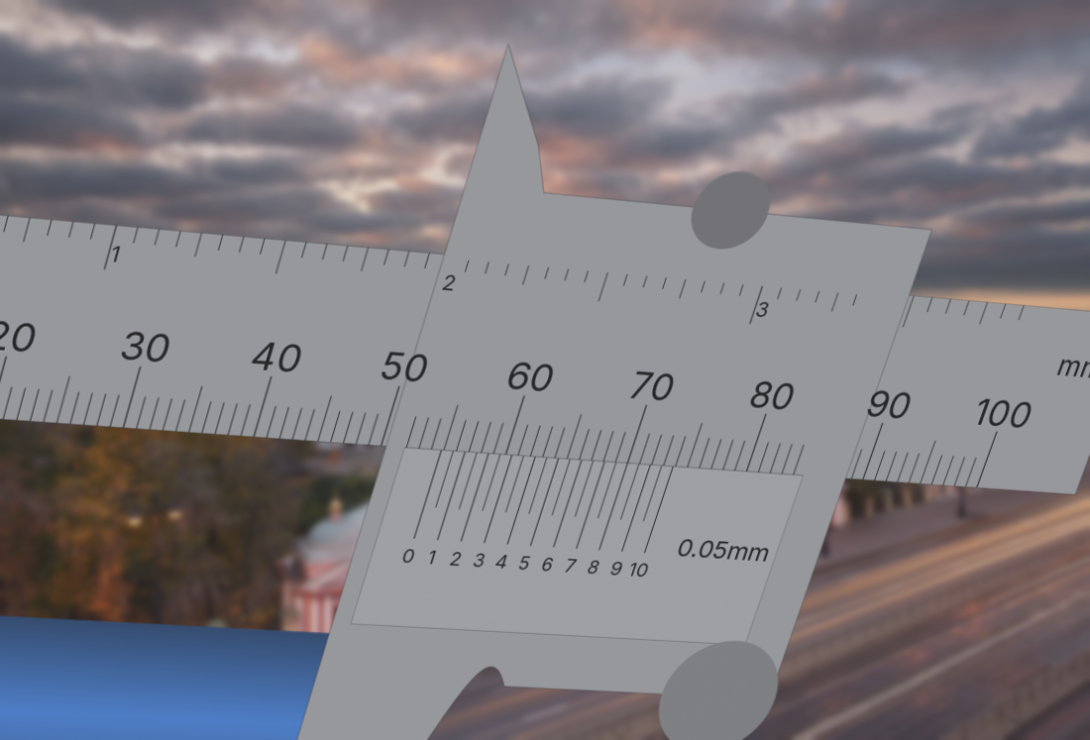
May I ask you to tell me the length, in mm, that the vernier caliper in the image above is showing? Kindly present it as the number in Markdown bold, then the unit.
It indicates **54.8** mm
